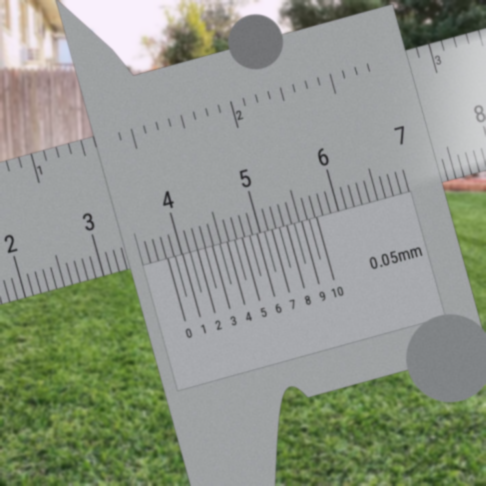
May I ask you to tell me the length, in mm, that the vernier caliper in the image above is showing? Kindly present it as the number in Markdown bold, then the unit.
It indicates **38.2** mm
